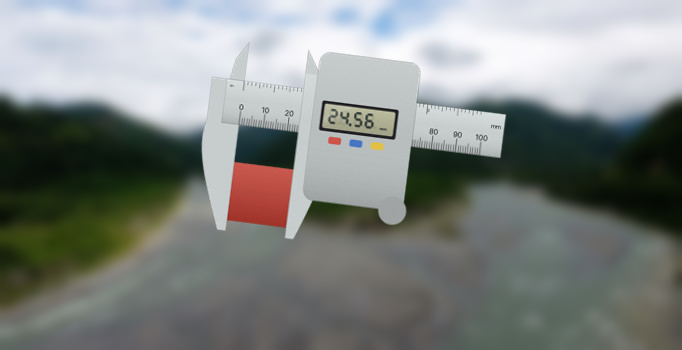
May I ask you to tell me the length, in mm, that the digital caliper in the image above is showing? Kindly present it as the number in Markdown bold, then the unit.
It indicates **24.56** mm
